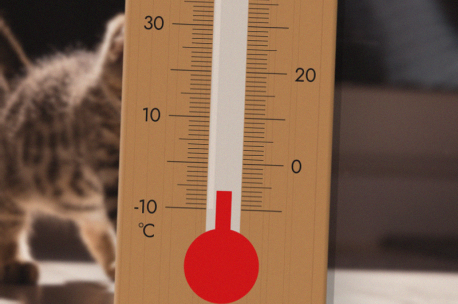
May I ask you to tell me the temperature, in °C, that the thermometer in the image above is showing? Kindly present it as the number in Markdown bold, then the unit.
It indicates **-6** °C
